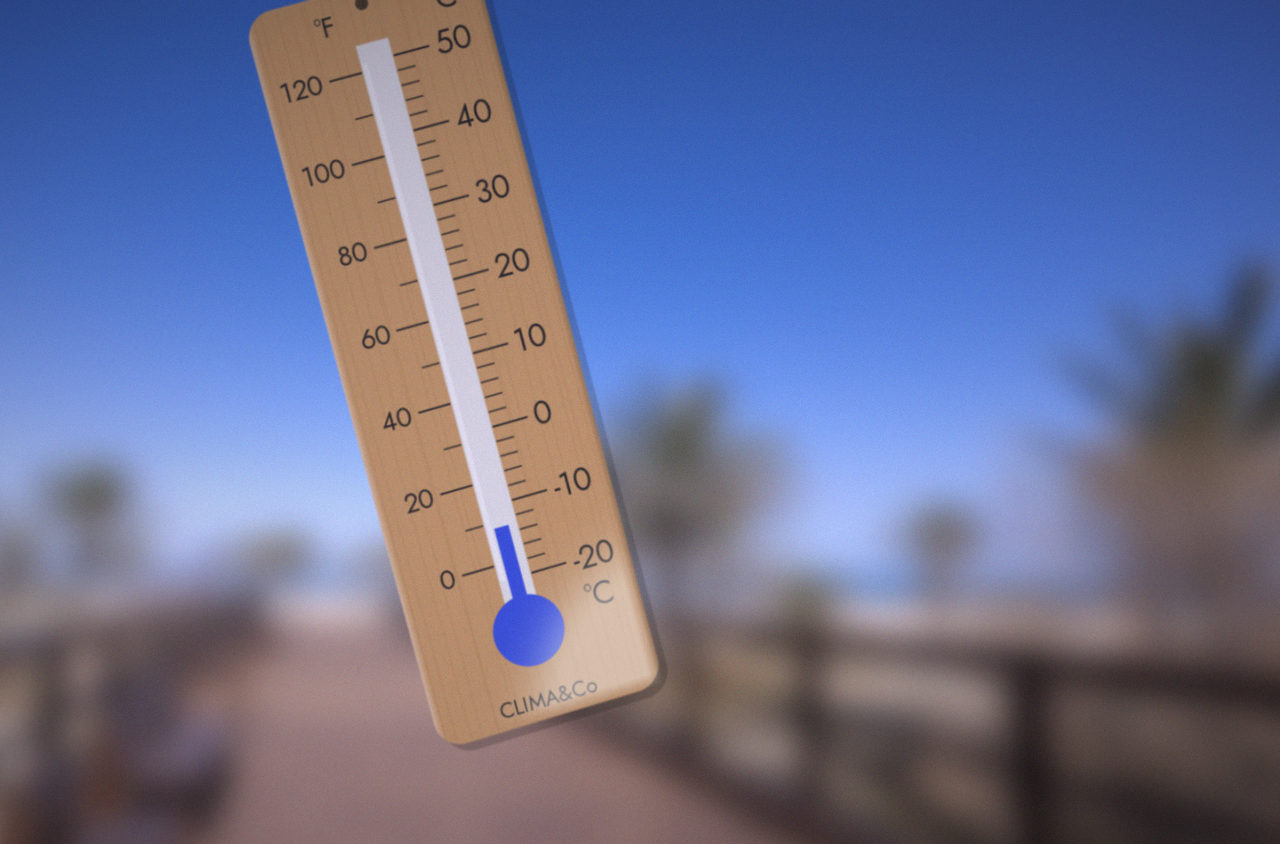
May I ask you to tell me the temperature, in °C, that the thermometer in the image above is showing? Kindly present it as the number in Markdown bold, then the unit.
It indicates **-13** °C
